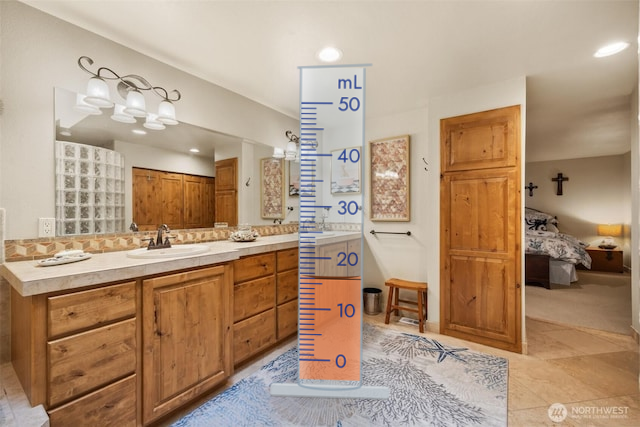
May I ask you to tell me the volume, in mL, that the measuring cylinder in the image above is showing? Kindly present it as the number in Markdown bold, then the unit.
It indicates **16** mL
